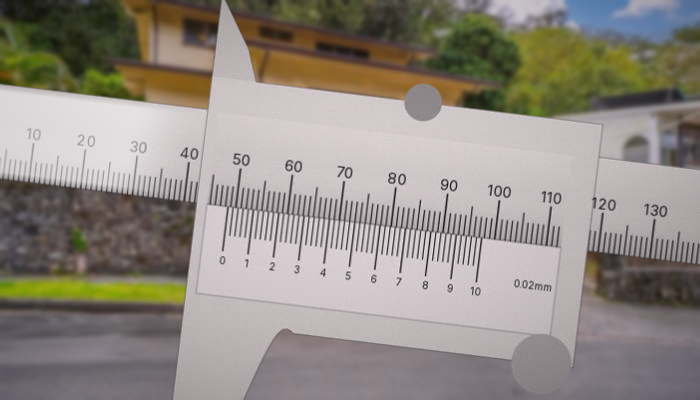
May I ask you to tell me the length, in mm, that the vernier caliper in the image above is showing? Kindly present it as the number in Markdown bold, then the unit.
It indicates **48.5** mm
